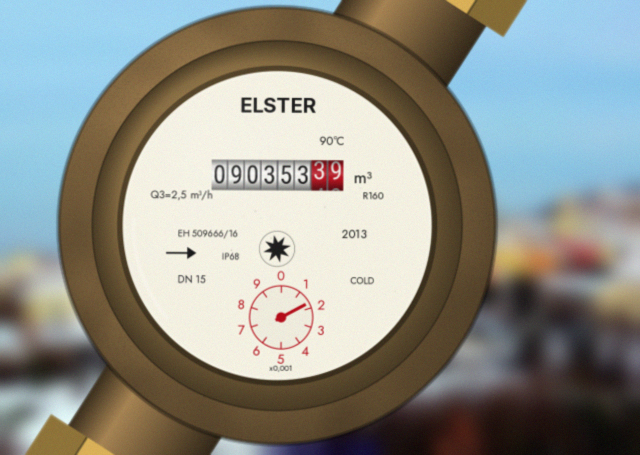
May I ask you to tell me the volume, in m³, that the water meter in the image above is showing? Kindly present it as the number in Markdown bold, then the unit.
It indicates **90353.391** m³
